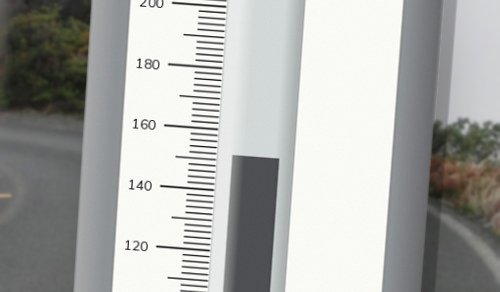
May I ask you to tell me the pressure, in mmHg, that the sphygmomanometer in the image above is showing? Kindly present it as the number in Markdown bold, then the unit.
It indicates **152** mmHg
